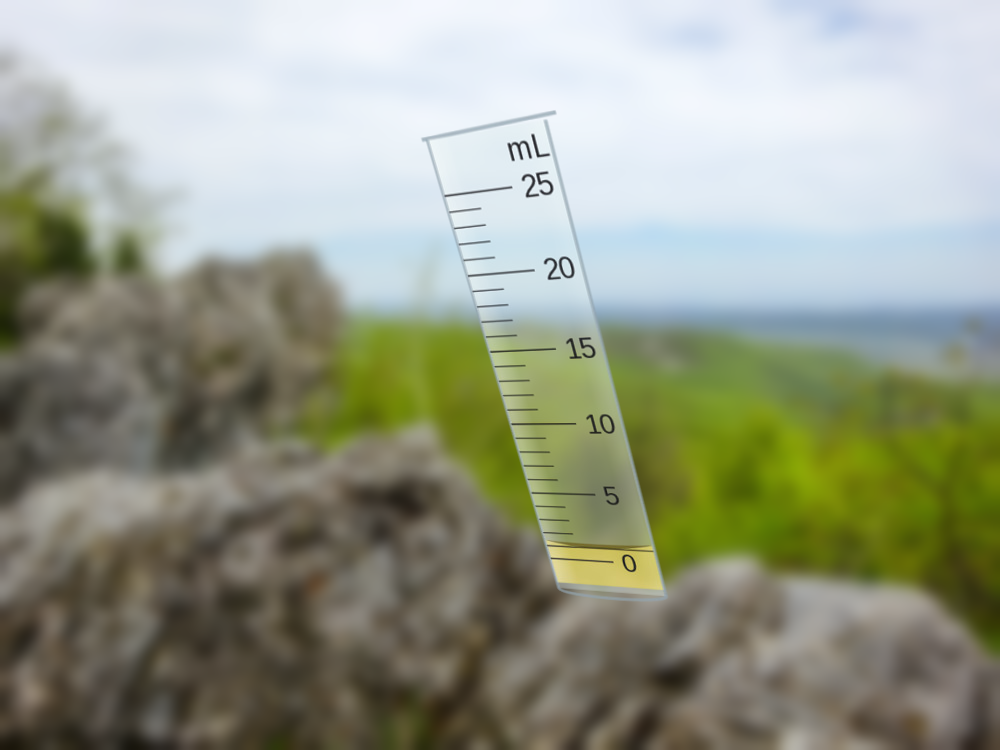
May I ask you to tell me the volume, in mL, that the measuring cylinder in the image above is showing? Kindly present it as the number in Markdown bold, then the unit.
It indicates **1** mL
